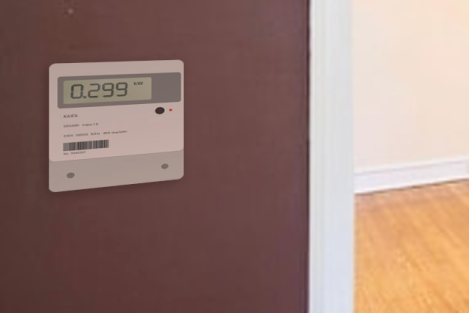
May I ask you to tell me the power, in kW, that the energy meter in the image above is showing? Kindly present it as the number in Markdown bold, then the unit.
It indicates **0.299** kW
